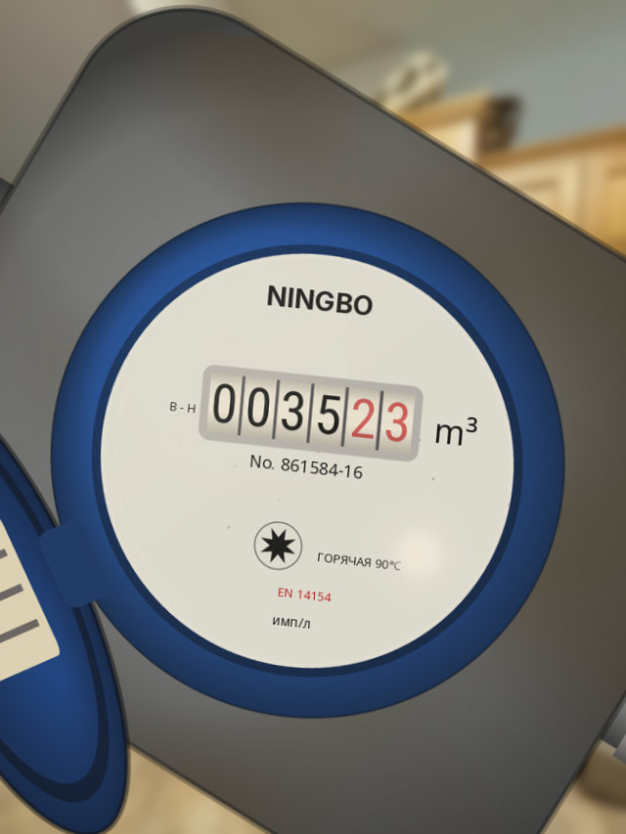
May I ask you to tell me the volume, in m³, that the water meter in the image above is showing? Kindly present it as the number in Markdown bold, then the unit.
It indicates **35.23** m³
